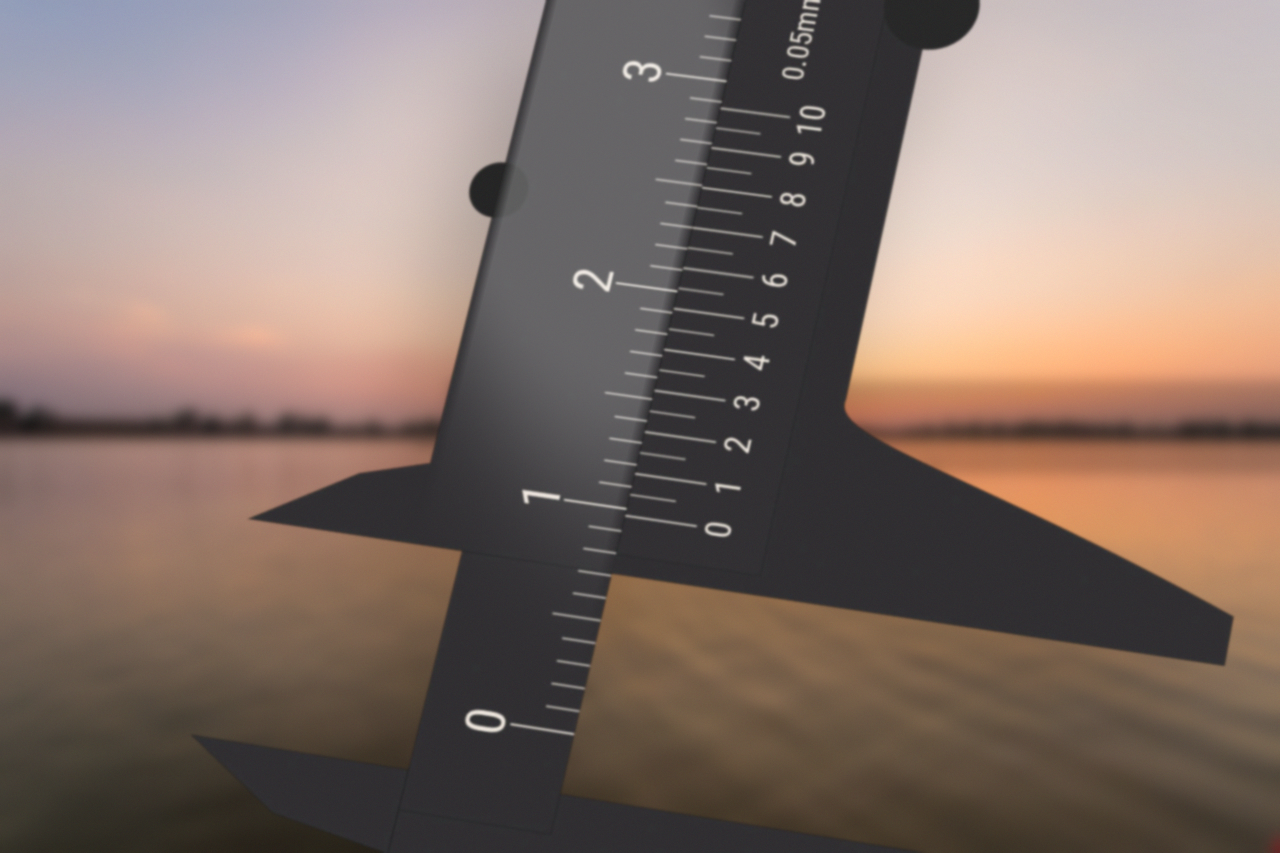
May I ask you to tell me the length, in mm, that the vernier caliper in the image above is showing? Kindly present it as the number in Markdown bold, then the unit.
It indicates **9.7** mm
